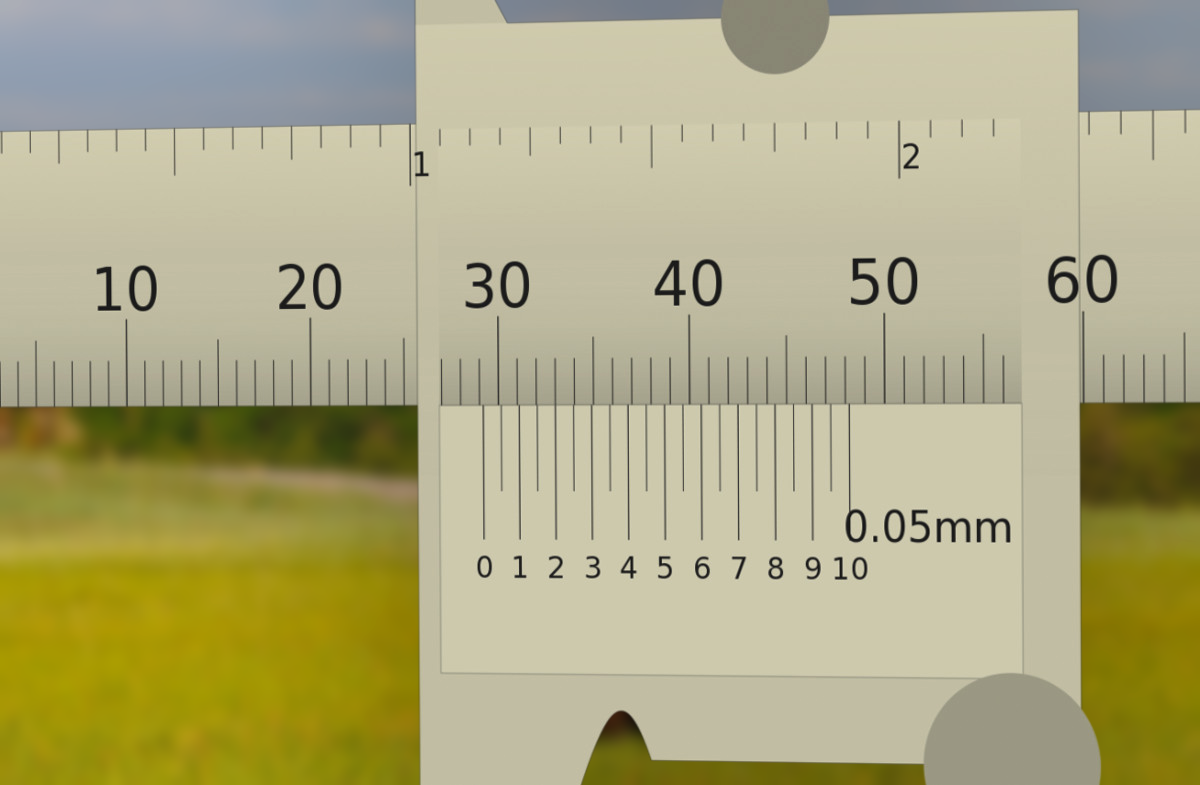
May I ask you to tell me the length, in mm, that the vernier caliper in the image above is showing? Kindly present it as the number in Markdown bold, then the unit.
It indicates **29.2** mm
